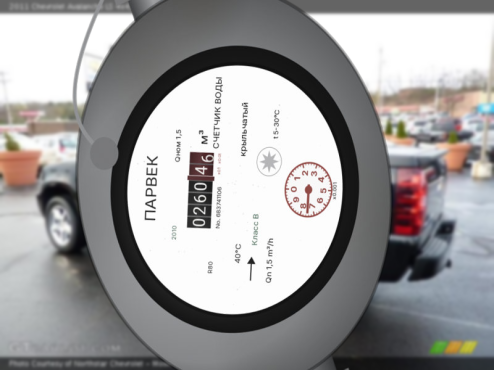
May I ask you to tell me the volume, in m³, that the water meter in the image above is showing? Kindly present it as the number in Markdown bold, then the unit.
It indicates **260.457** m³
